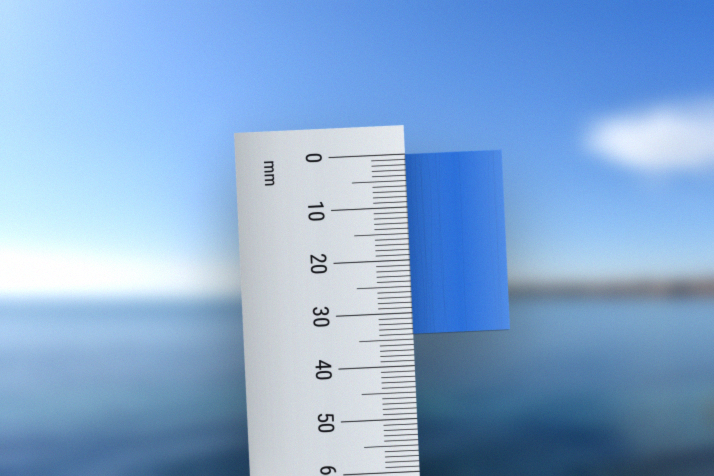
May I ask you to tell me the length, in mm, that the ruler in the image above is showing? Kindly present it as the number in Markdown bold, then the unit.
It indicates **34** mm
